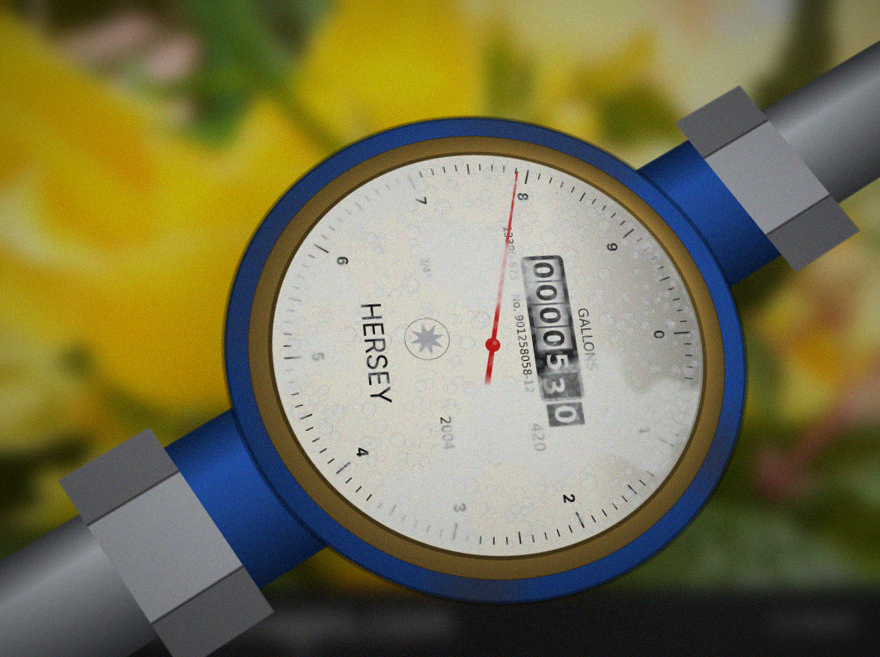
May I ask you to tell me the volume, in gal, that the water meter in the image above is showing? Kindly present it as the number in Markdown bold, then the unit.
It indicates **527.9** gal
